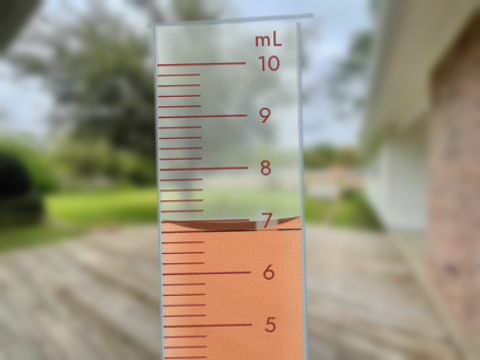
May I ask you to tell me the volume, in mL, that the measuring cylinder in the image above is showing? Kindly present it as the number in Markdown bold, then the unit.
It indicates **6.8** mL
